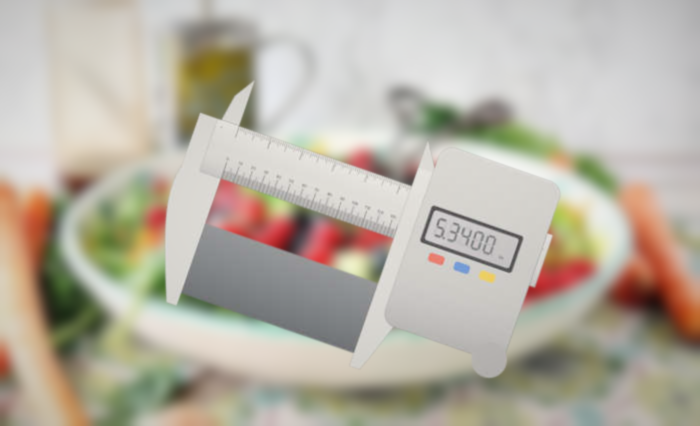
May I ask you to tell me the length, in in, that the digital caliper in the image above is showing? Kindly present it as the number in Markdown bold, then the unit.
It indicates **5.3400** in
